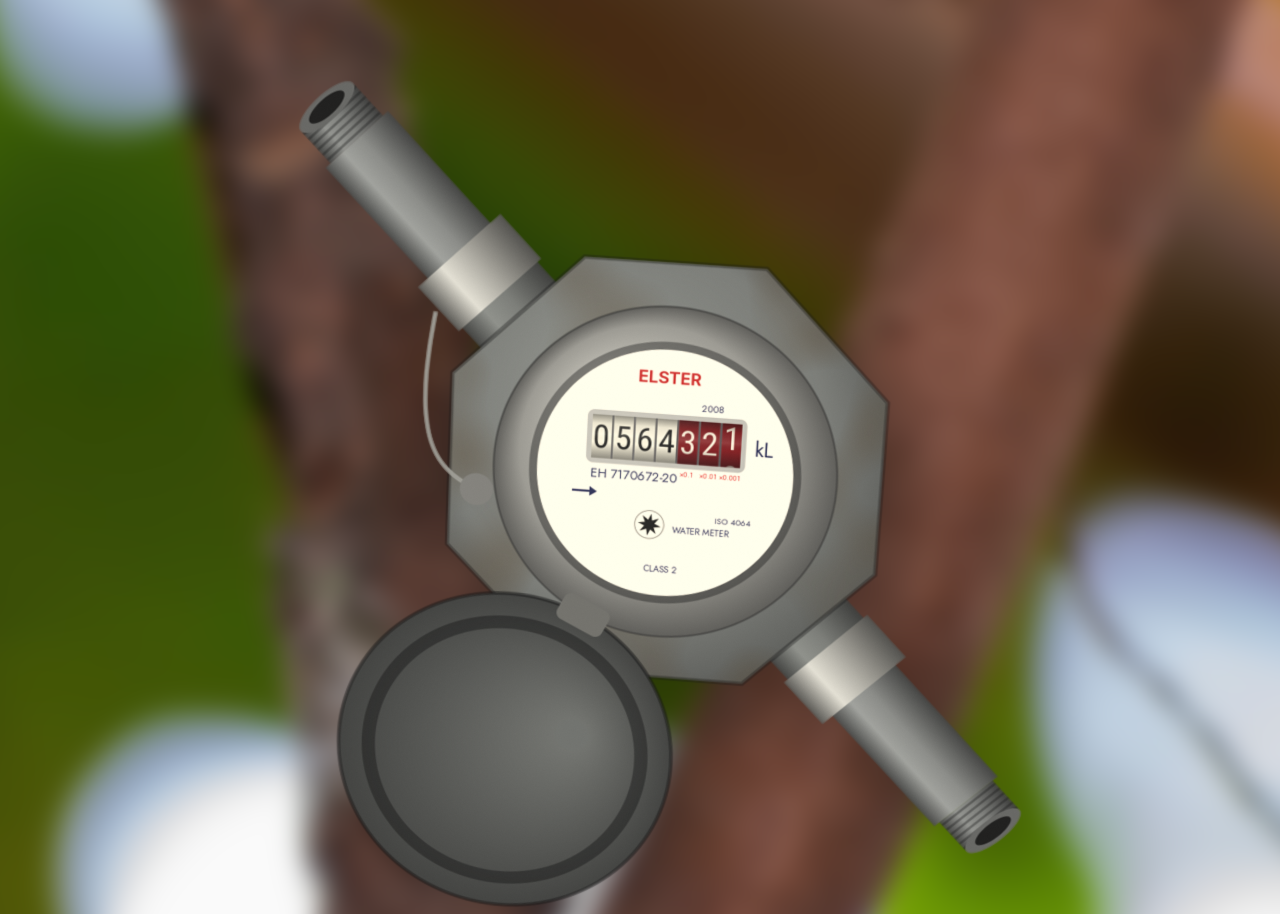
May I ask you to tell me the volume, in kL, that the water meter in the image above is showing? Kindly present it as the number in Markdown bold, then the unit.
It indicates **564.321** kL
